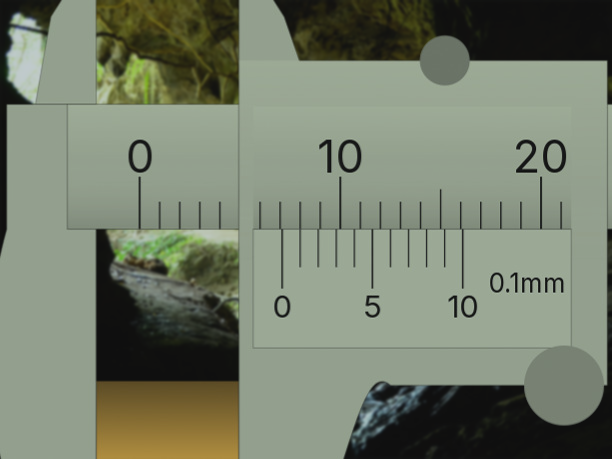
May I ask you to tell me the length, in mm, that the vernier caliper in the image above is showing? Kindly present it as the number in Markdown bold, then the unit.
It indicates **7.1** mm
